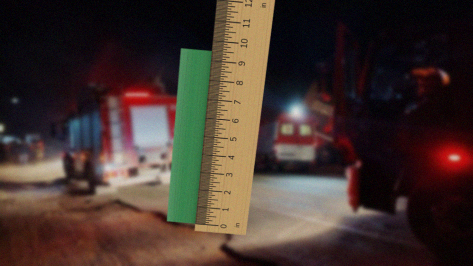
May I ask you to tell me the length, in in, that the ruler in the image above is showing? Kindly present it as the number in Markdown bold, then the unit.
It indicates **9.5** in
